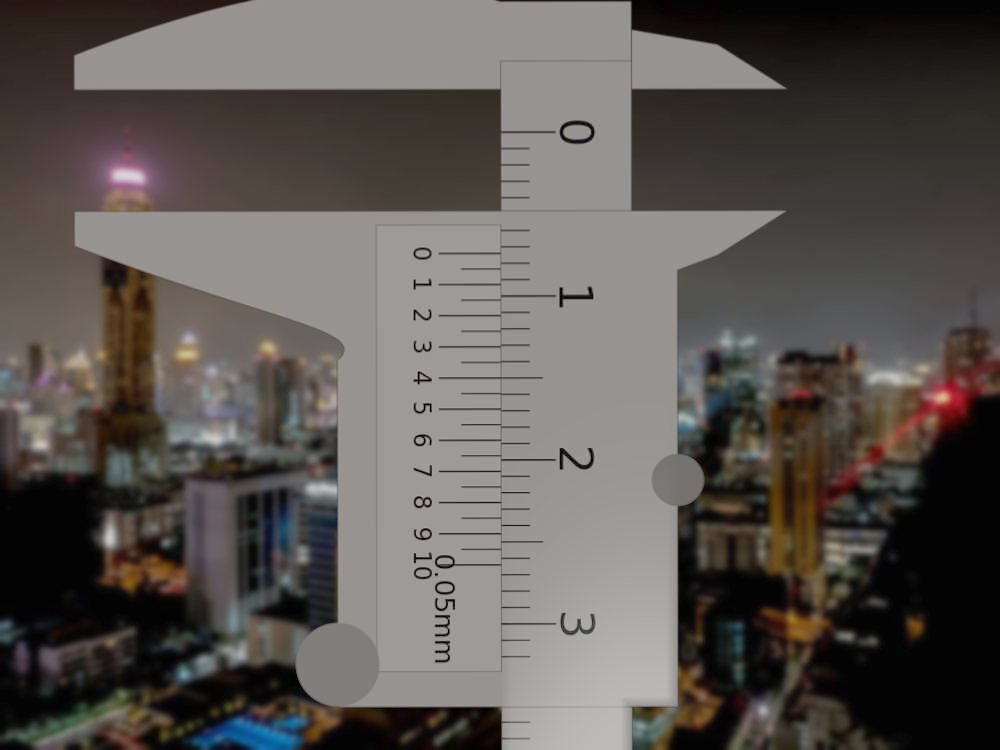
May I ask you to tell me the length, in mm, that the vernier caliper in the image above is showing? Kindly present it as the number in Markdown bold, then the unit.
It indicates **7.4** mm
